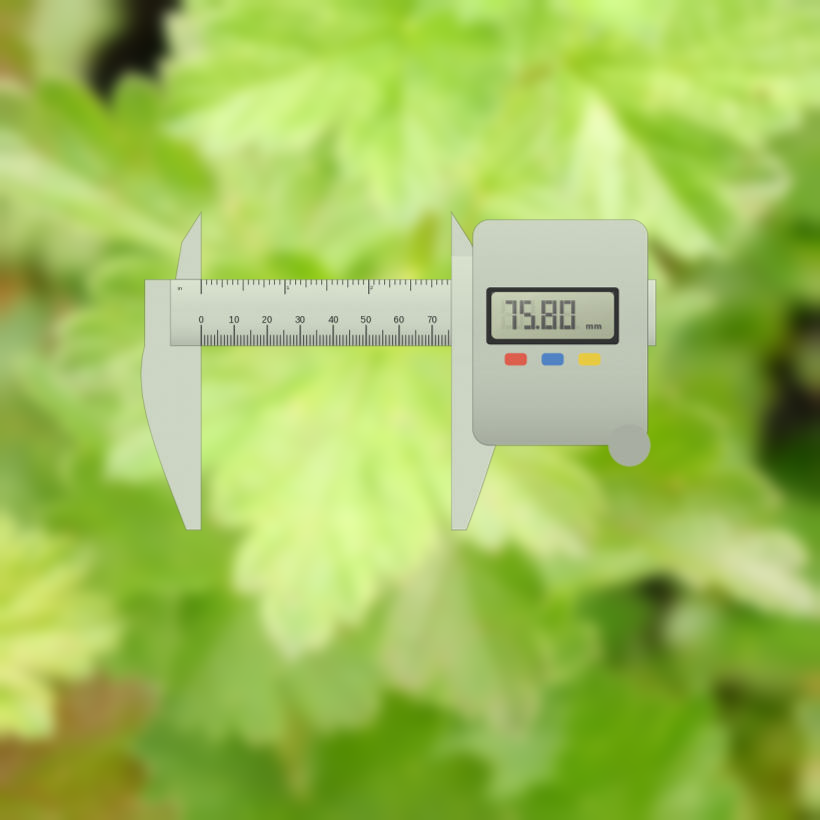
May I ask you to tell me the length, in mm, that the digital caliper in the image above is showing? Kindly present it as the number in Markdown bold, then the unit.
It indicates **75.80** mm
